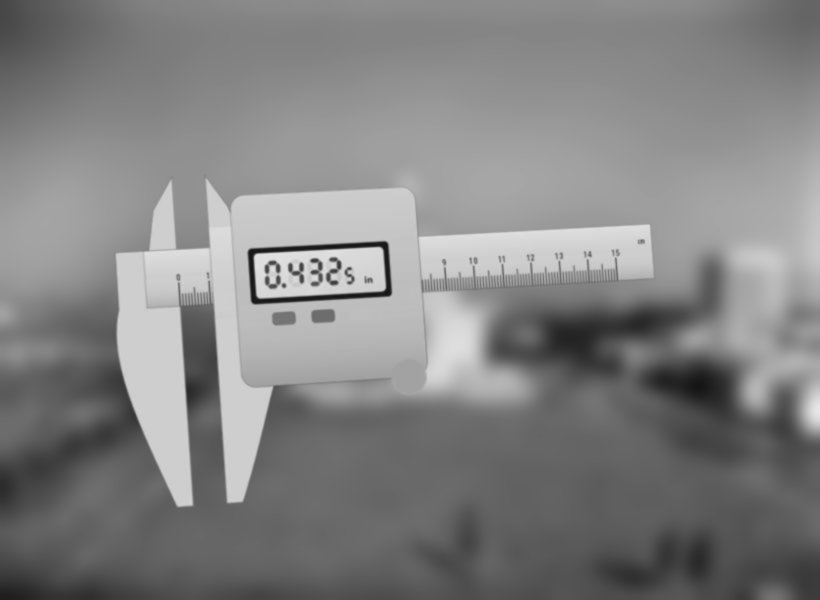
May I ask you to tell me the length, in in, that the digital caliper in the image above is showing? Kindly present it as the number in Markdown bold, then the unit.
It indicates **0.4325** in
